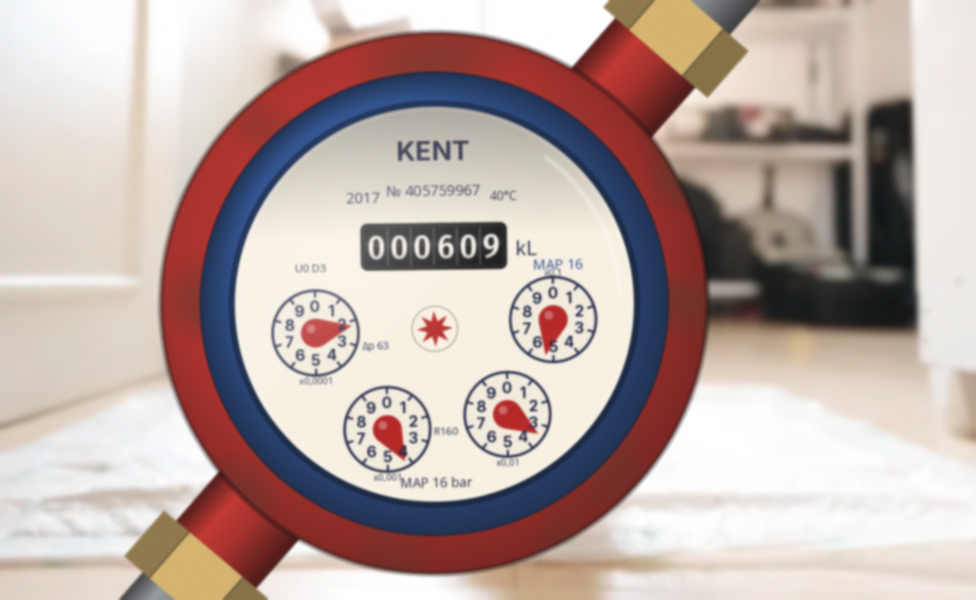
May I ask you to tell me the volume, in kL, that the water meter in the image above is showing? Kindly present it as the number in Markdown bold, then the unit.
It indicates **609.5342** kL
